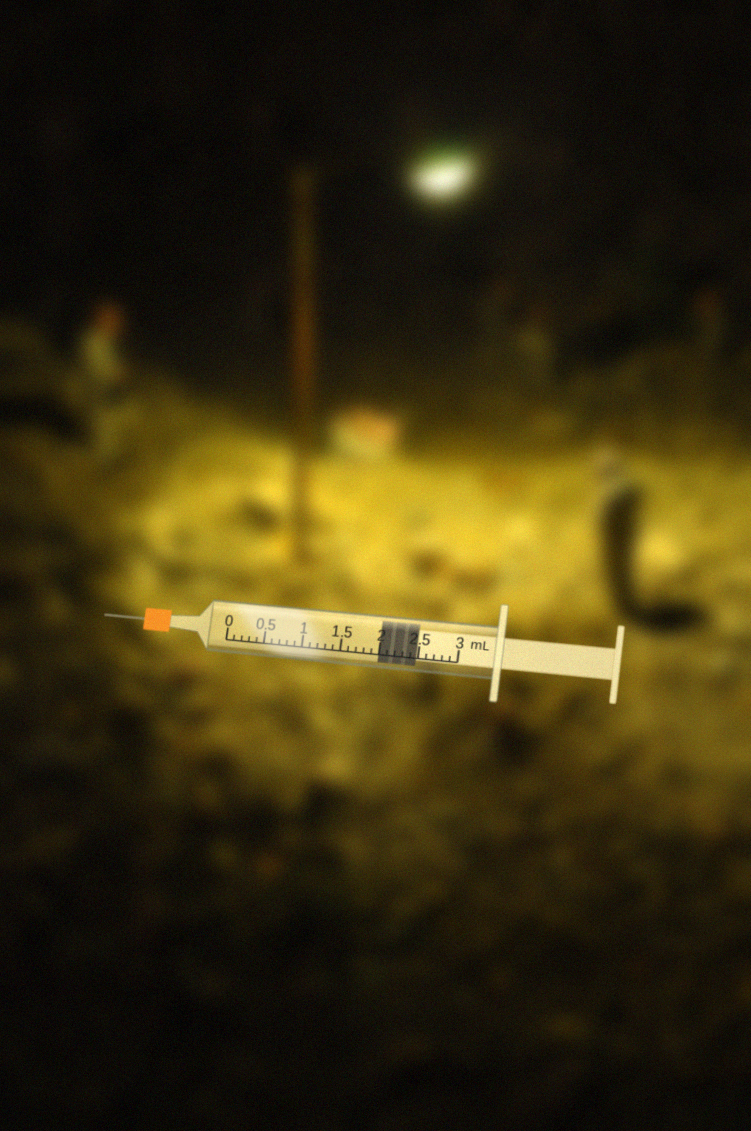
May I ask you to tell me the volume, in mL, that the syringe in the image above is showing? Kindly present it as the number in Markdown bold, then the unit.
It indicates **2** mL
